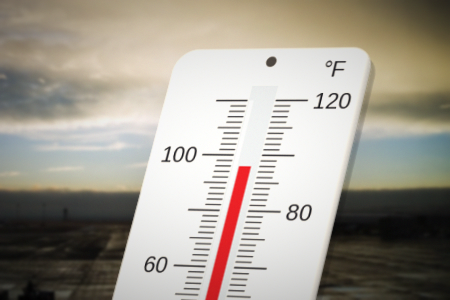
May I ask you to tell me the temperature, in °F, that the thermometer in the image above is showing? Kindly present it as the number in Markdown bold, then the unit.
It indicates **96** °F
